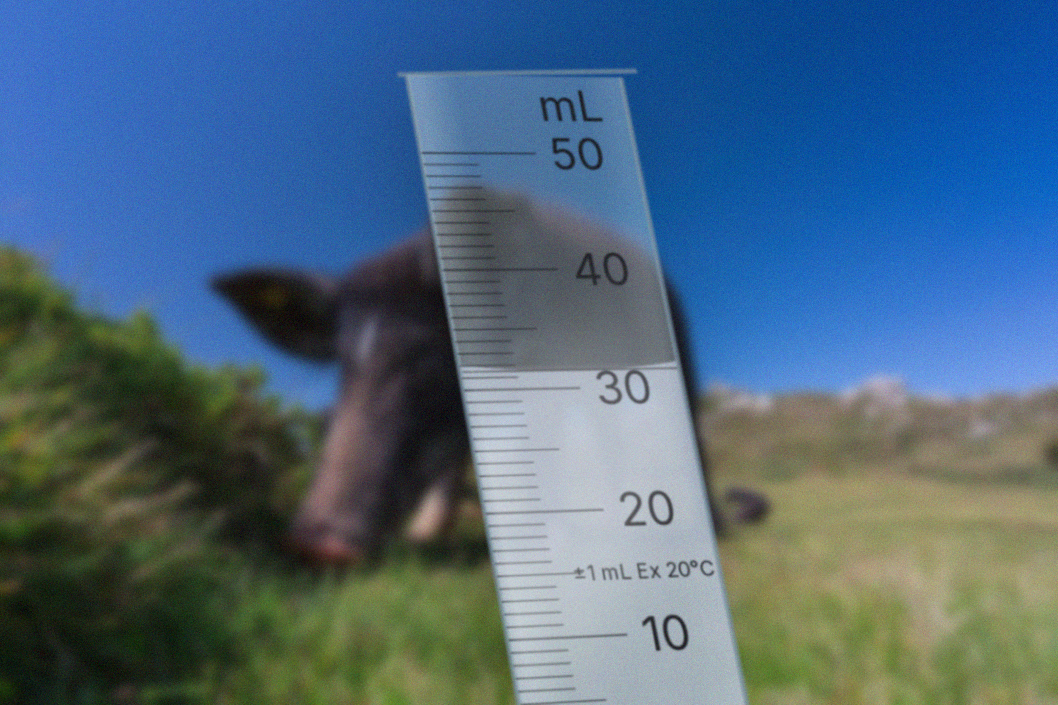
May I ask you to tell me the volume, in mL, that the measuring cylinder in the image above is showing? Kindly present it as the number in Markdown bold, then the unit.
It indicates **31.5** mL
